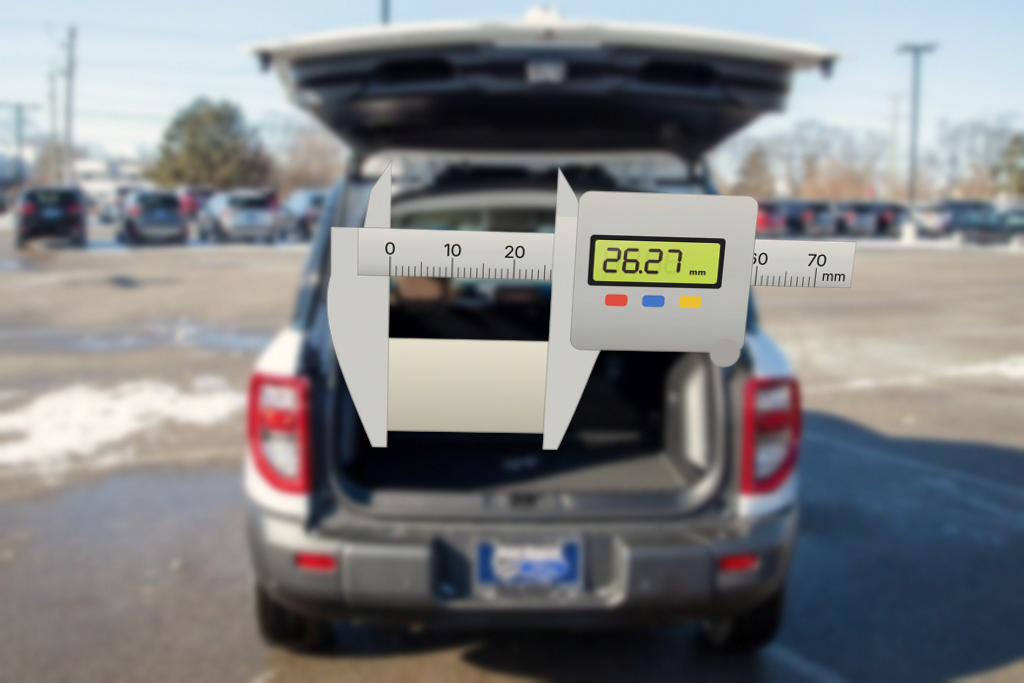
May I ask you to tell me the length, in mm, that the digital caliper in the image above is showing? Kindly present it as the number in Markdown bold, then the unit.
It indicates **26.27** mm
